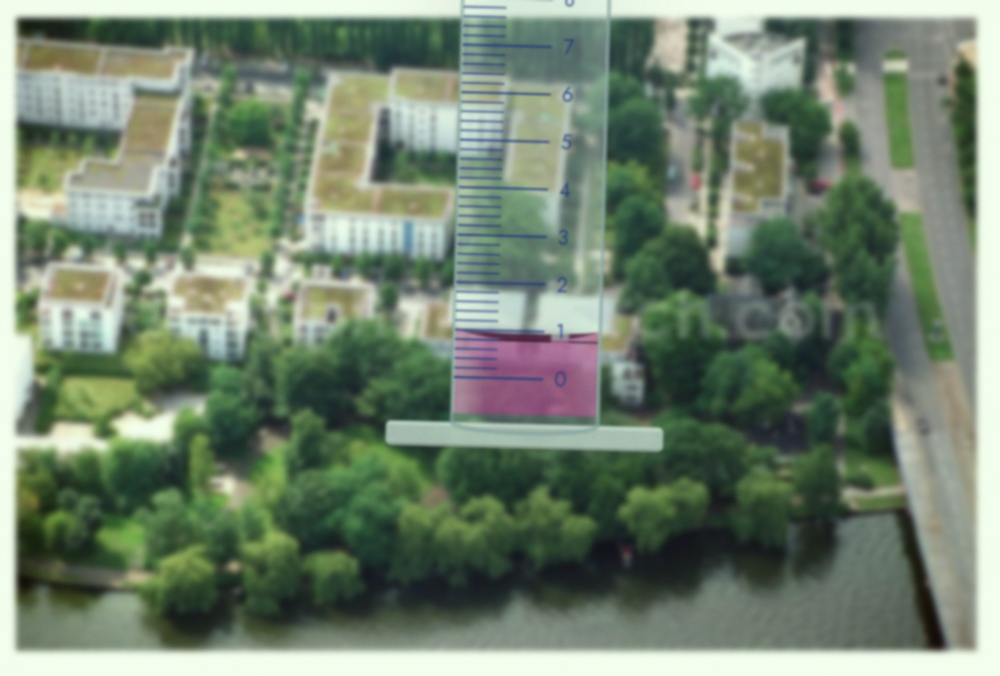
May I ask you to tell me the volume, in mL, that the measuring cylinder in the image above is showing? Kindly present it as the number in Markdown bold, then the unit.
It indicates **0.8** mL
